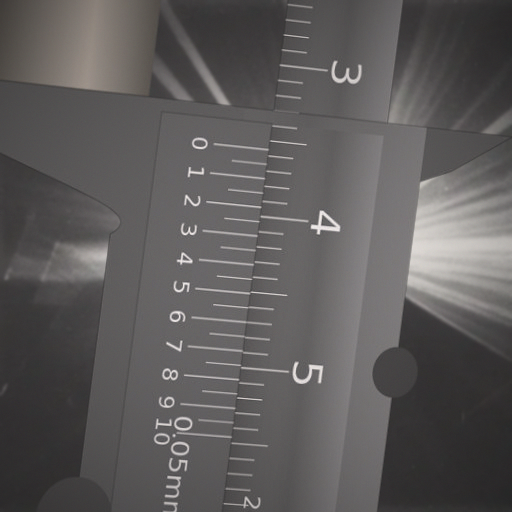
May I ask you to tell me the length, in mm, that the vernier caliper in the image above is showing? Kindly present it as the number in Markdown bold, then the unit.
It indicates **35.6** mm
